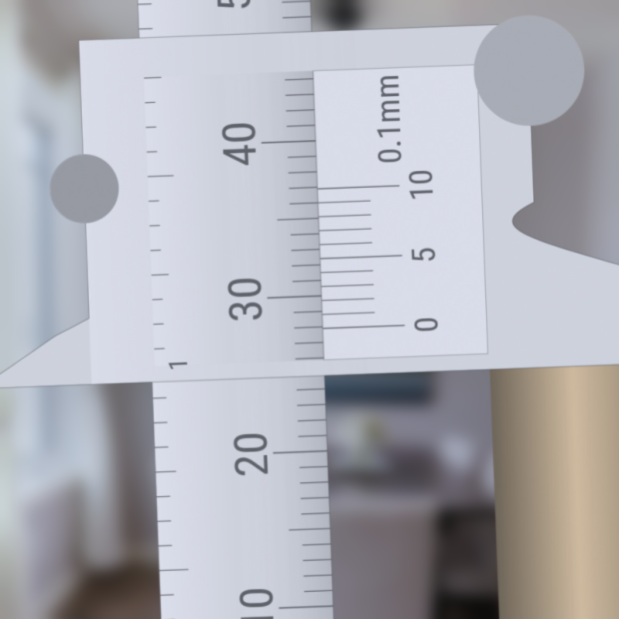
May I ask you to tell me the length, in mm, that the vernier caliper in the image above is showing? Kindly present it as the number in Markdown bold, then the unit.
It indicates **27.9** mm
